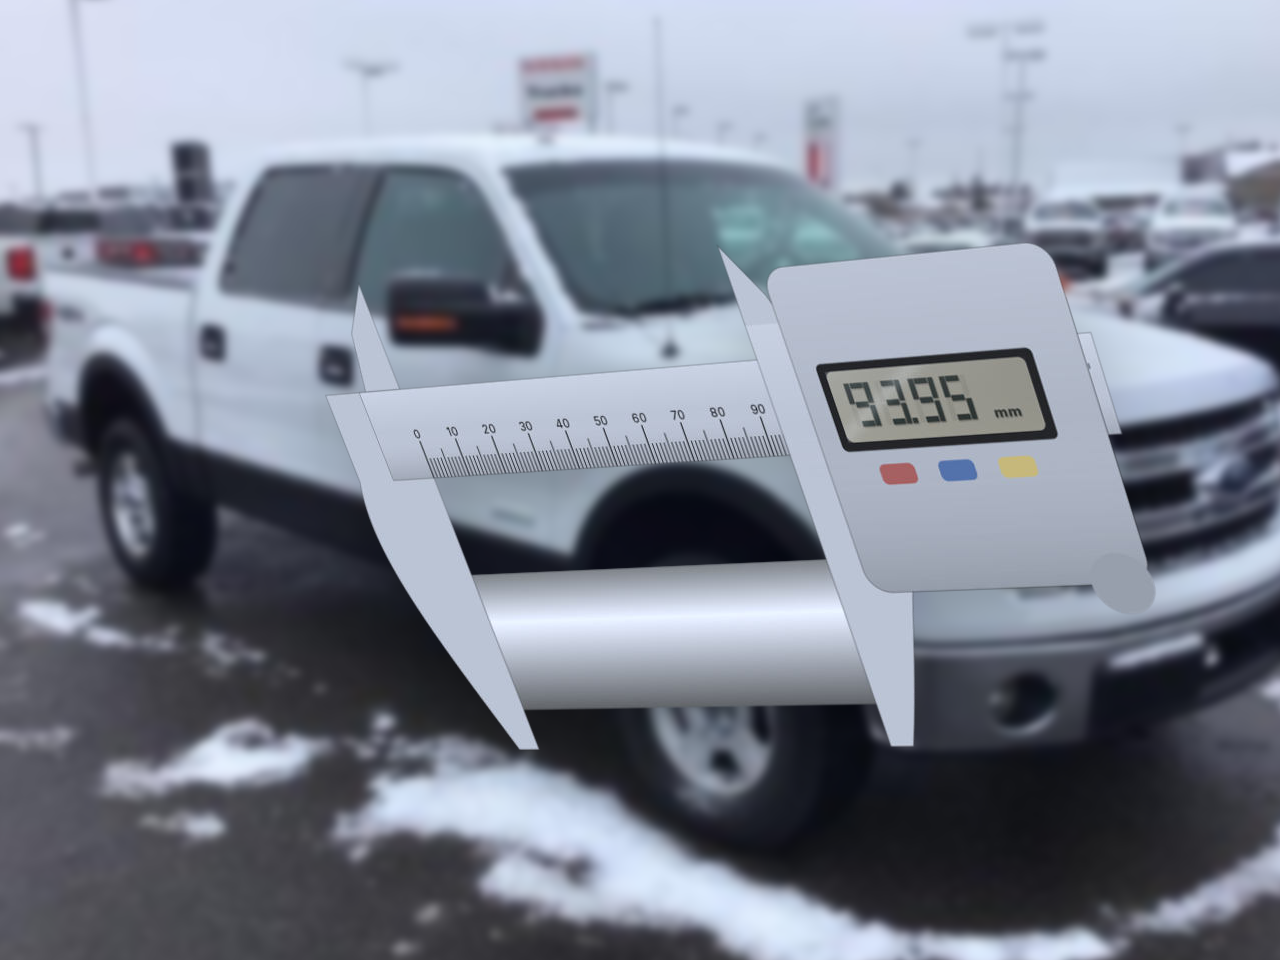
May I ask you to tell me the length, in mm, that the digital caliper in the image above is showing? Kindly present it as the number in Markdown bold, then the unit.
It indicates **93.95** mm
